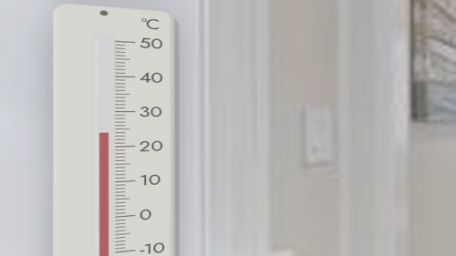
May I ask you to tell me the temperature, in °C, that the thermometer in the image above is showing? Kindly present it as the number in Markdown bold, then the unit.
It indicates **24** °C
